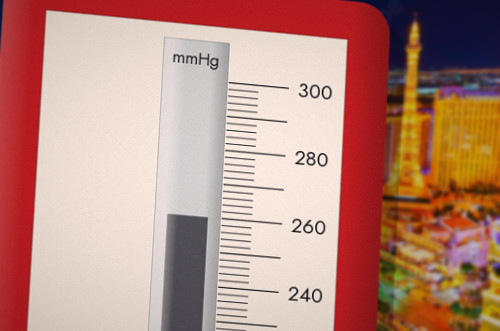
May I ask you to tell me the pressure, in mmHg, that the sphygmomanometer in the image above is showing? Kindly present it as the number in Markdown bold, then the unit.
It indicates **260** mmHg
